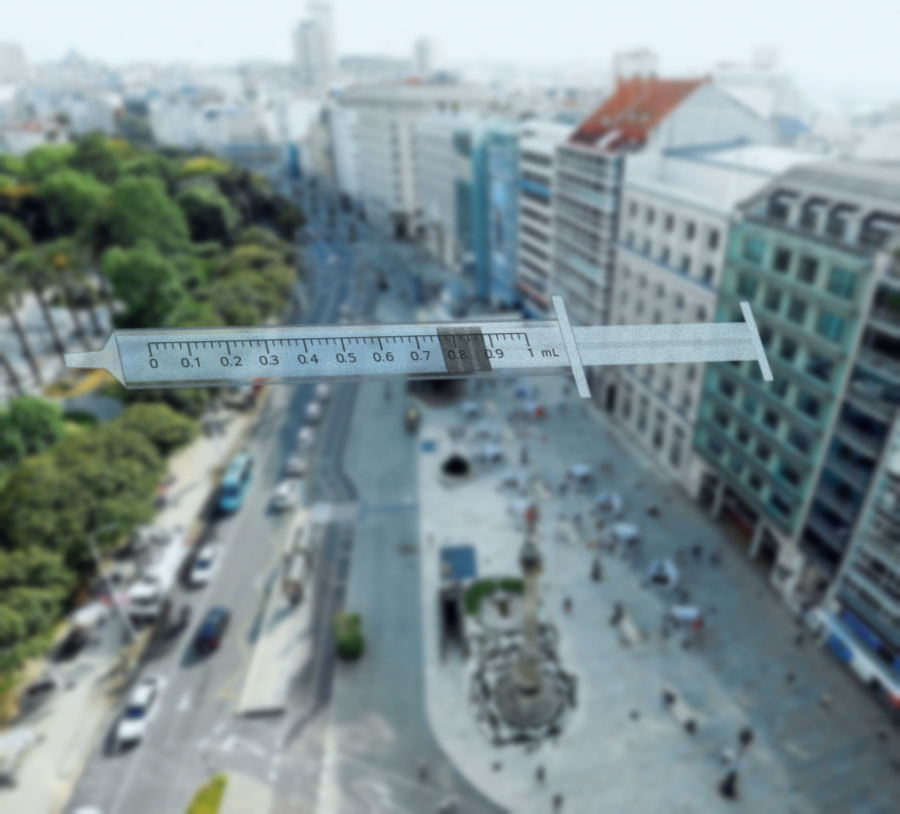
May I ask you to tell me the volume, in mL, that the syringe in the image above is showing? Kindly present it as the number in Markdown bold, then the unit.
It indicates **0.76** mL
